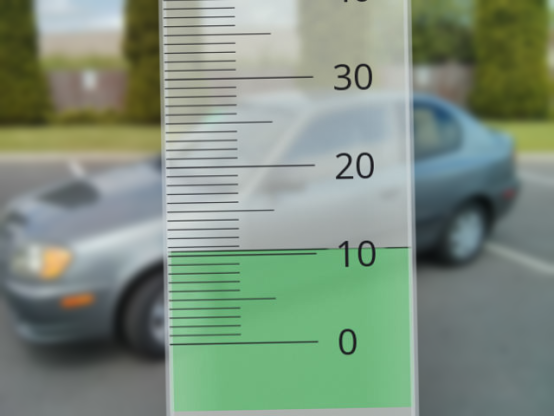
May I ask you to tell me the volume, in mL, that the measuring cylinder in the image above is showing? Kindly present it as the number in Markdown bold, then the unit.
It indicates **10.5** mL
